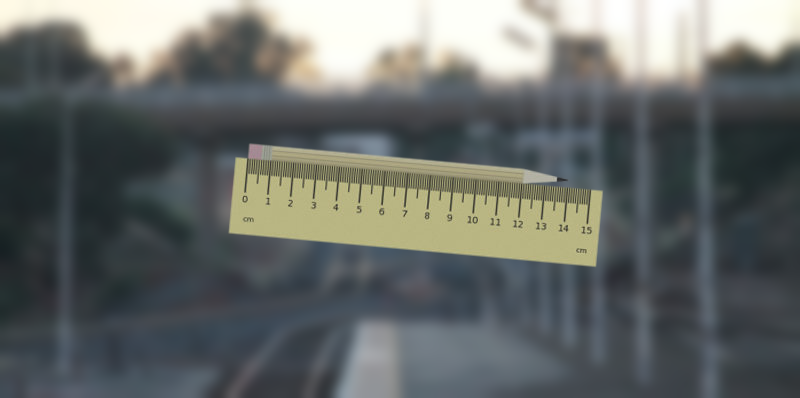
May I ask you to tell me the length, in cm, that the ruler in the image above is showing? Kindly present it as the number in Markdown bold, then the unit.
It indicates **14** cm
